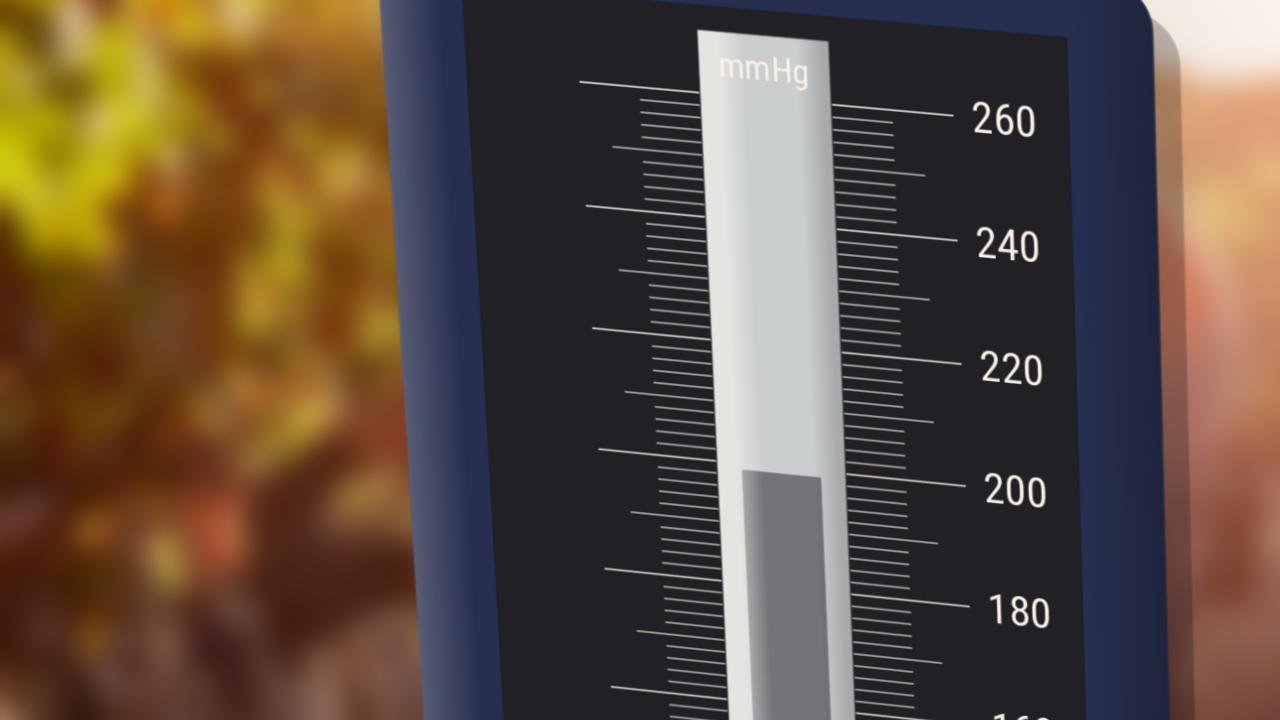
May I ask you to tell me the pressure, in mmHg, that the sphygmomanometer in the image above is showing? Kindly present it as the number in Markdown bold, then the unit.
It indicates **199** mmHg
